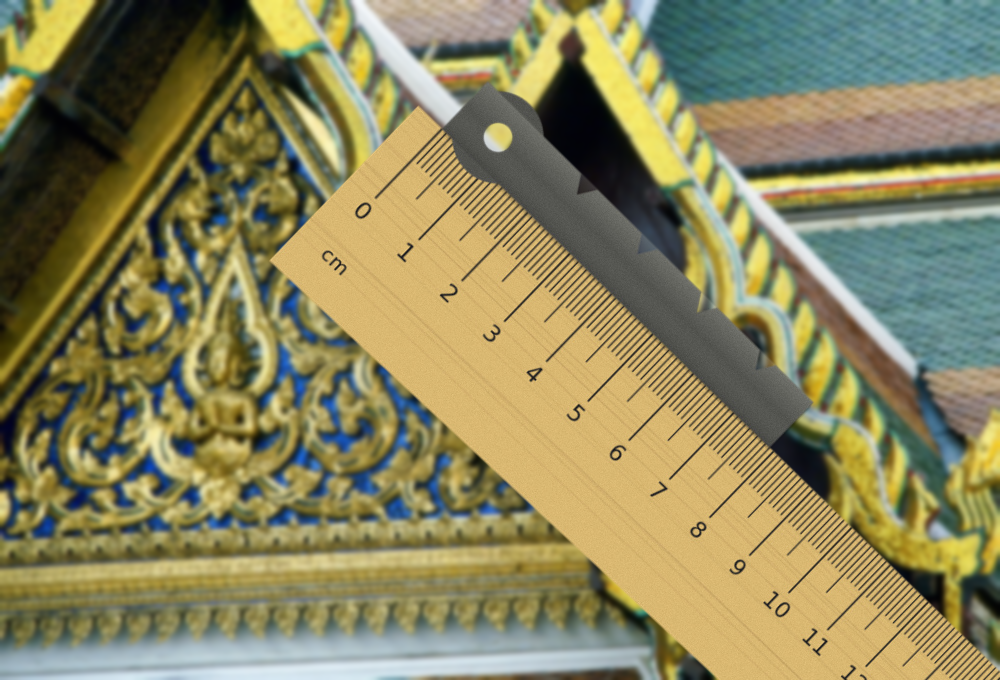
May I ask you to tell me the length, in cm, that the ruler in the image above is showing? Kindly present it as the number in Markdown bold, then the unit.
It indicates **7.9** cm
